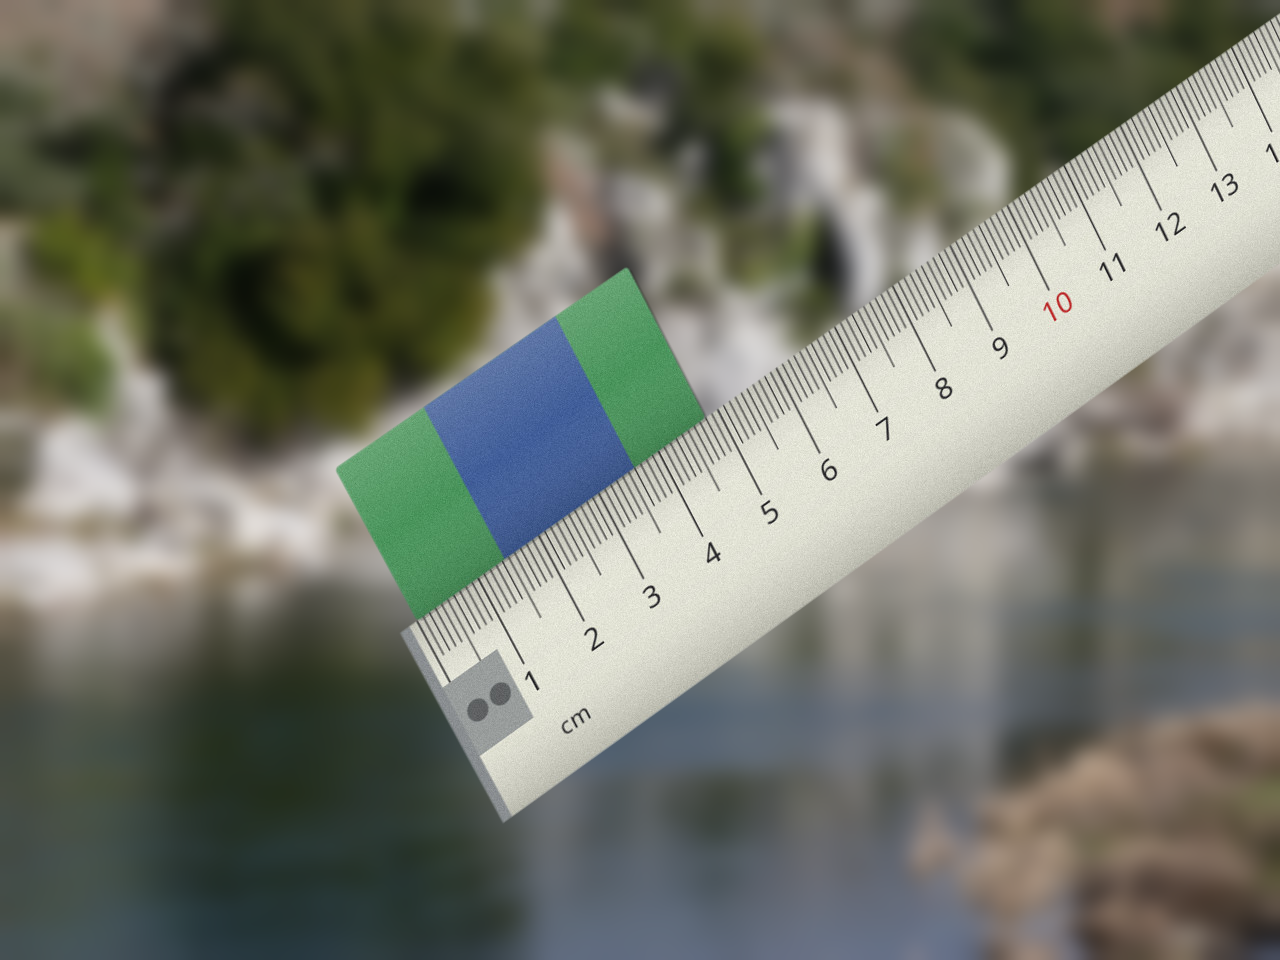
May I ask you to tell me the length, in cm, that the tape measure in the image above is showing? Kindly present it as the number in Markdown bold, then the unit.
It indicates **4.8** cm
